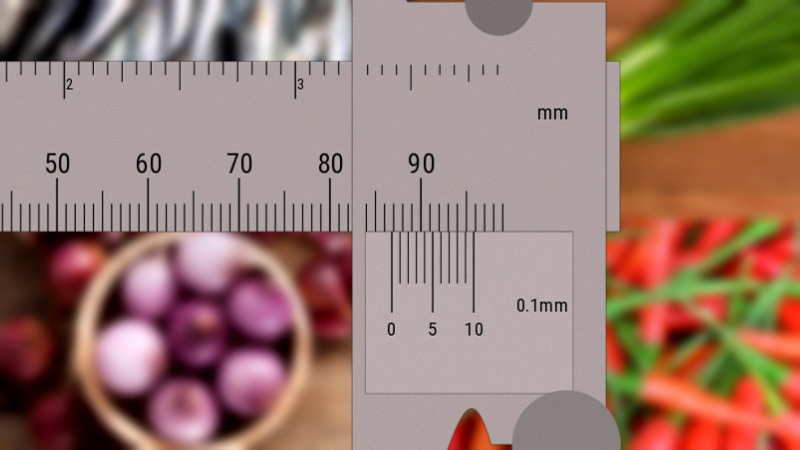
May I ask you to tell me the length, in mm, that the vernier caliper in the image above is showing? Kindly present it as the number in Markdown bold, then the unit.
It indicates **86.8** mm
